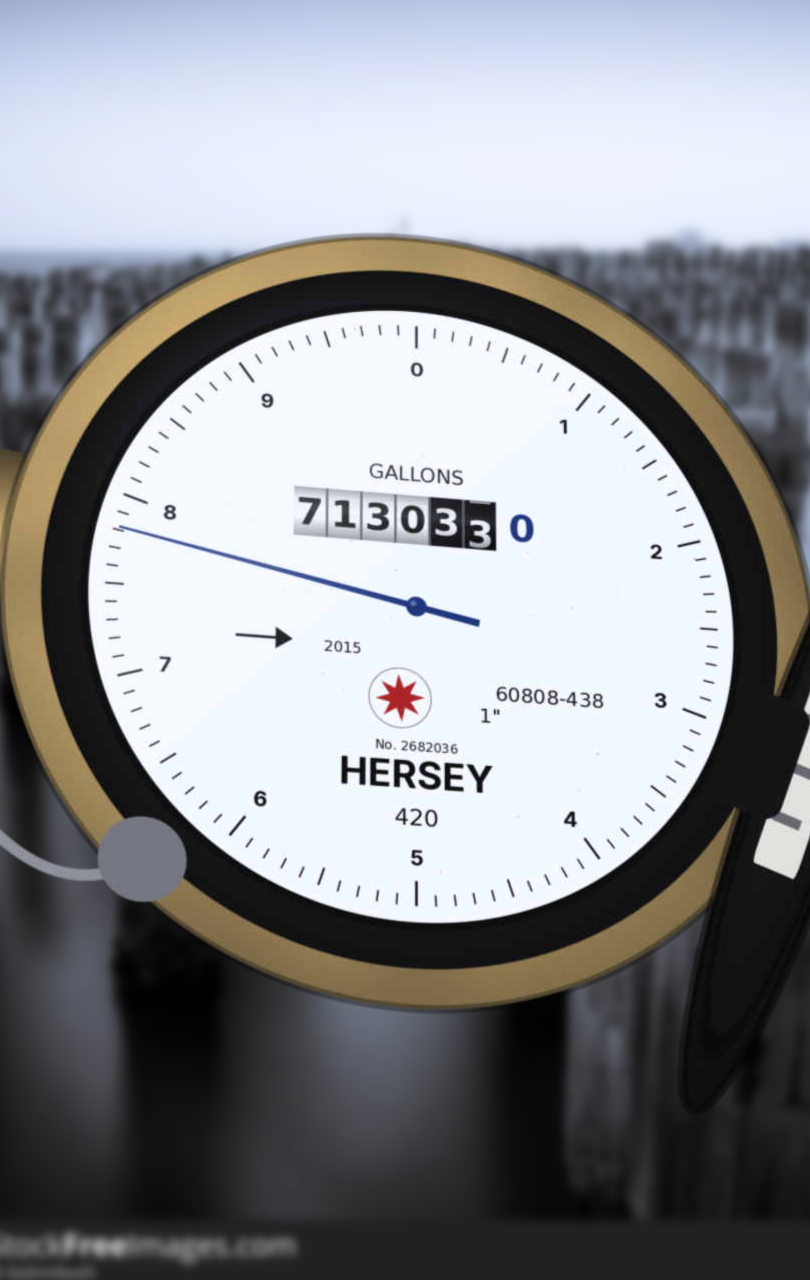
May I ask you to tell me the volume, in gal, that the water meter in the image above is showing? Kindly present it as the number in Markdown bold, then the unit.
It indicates **7130327.8** gal
